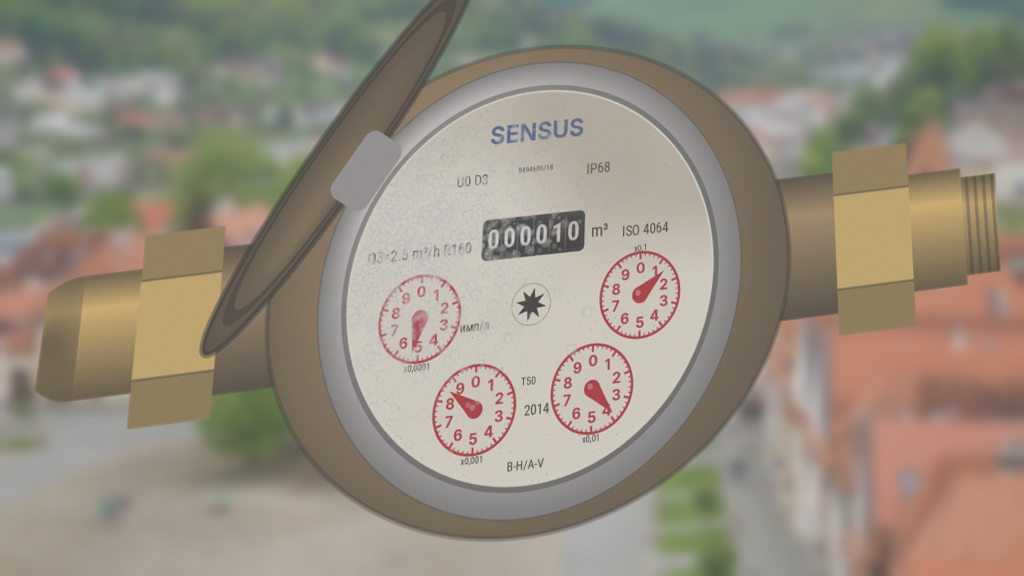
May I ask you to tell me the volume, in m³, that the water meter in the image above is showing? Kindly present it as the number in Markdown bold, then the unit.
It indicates **10.1385** m³
